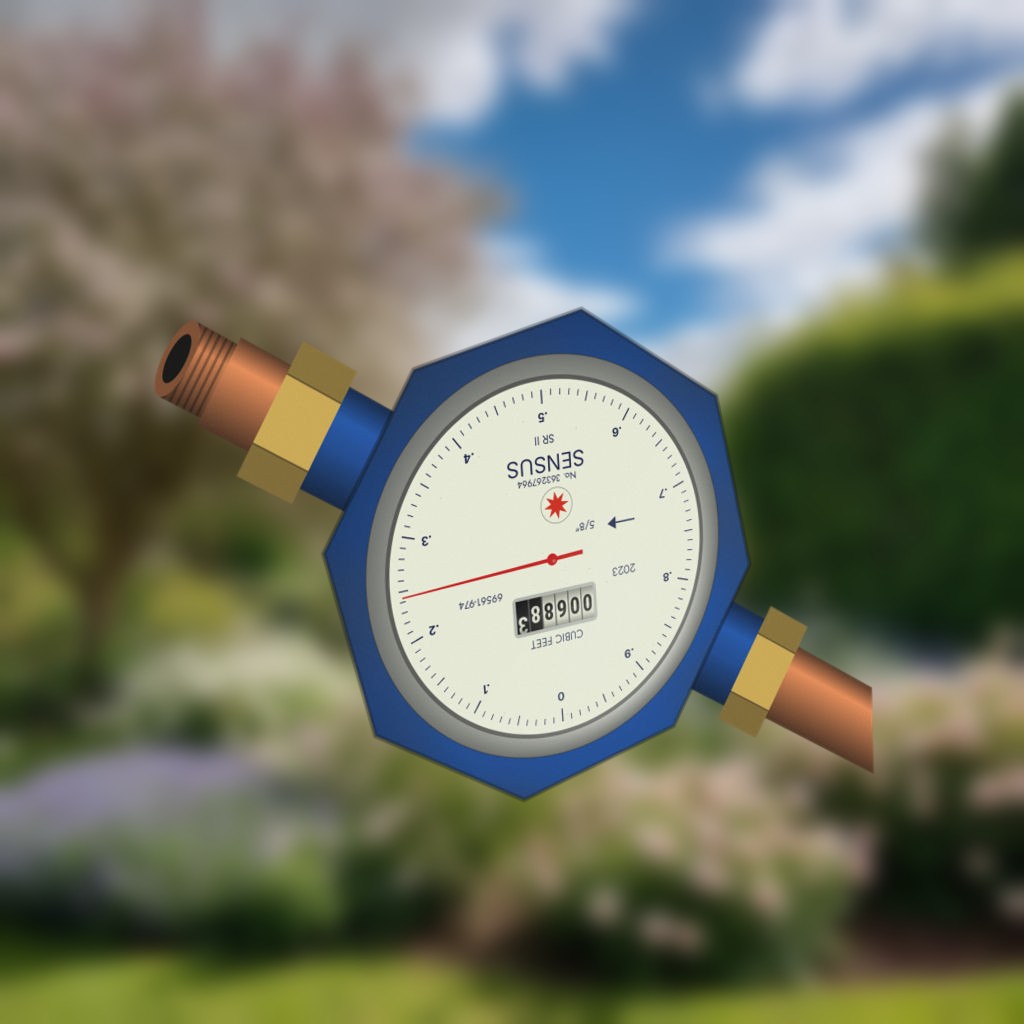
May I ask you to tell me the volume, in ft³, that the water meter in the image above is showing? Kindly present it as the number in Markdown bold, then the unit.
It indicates **6883.24** ft³
